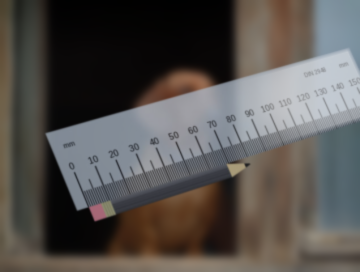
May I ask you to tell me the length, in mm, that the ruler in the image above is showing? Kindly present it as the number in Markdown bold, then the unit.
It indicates **80** mm
